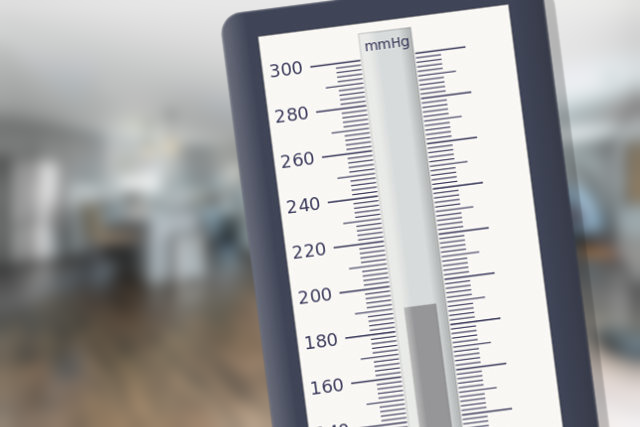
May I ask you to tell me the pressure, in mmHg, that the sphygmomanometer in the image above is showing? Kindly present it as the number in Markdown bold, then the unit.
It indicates **190** mmHg
